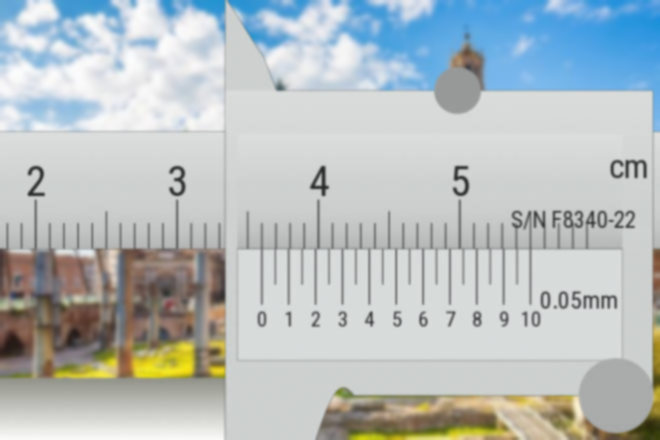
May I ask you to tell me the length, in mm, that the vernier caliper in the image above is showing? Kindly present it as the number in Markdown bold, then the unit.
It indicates **36.0** mm
